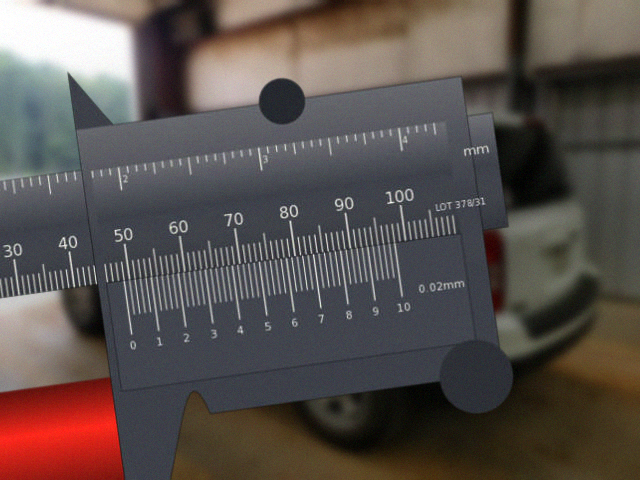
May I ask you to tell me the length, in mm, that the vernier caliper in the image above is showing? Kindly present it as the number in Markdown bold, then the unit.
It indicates **49.0** mm
